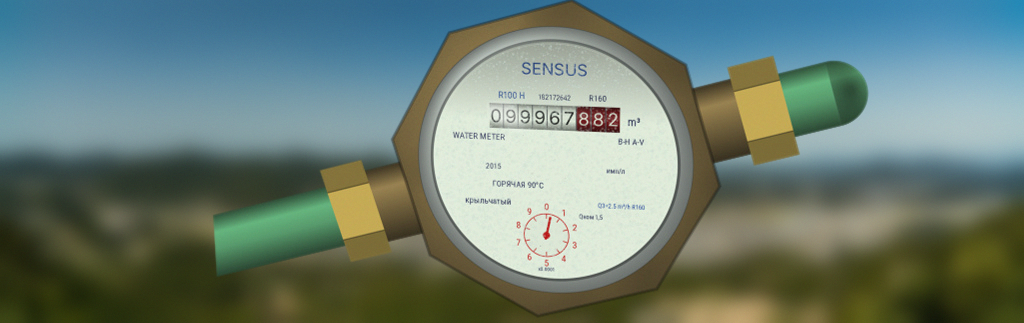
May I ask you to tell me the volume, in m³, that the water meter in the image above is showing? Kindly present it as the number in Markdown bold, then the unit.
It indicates **99967.8820** m³
